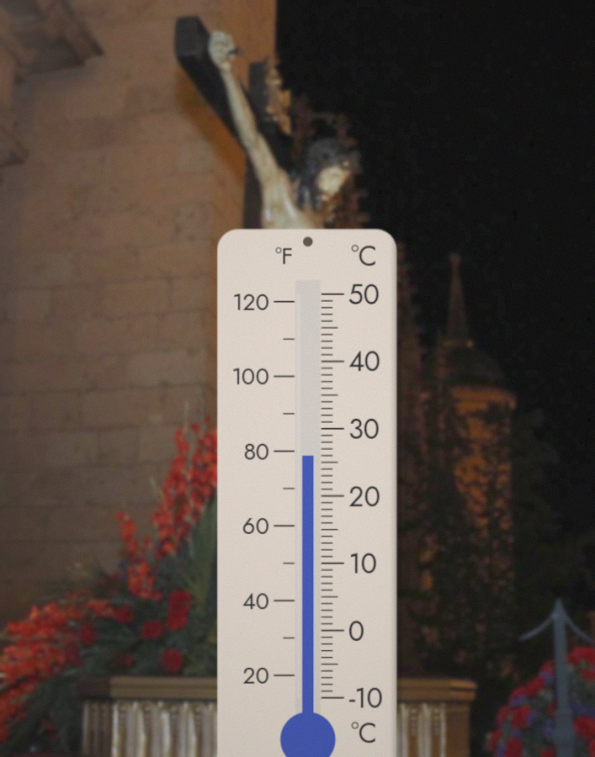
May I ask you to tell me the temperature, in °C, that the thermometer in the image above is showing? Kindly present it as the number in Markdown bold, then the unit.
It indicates **26** °C
